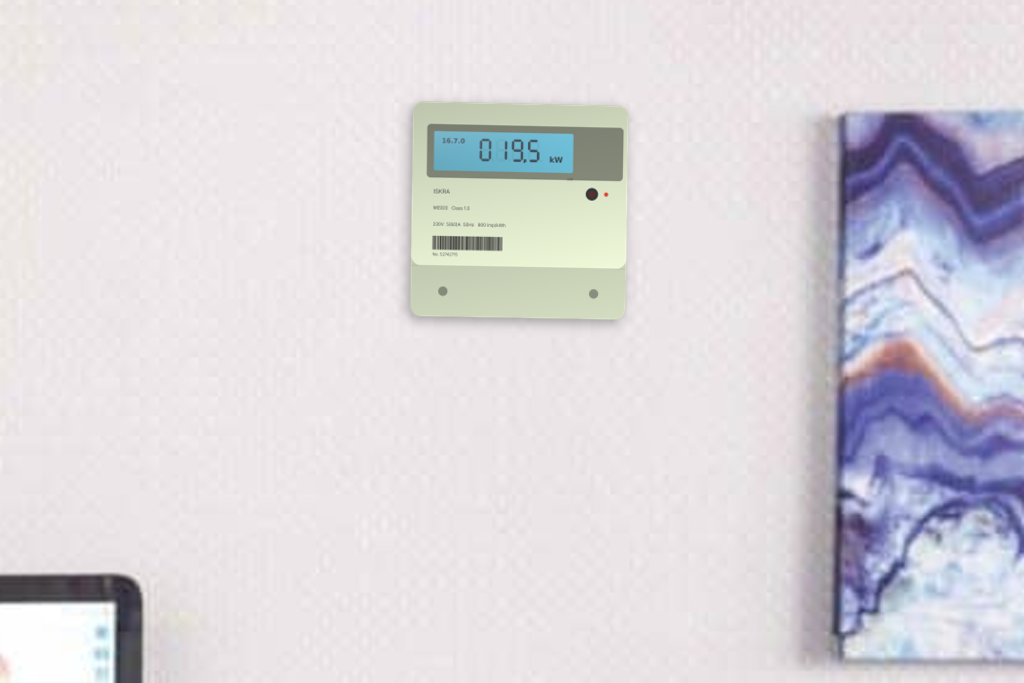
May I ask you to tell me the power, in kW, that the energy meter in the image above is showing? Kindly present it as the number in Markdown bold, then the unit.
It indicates **19.5** kW
